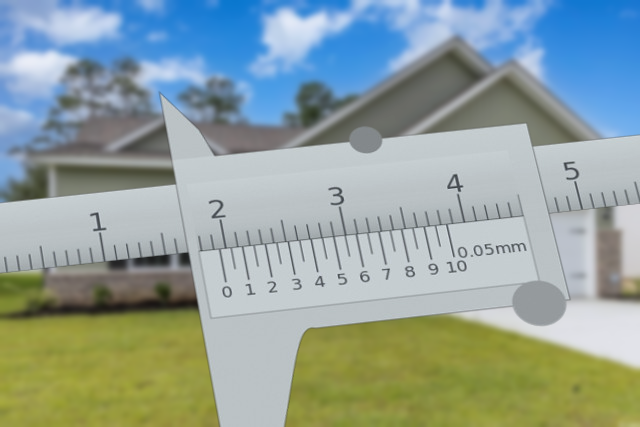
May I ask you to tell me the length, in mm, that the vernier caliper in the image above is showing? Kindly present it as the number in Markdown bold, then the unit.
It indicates **19.5** mm
